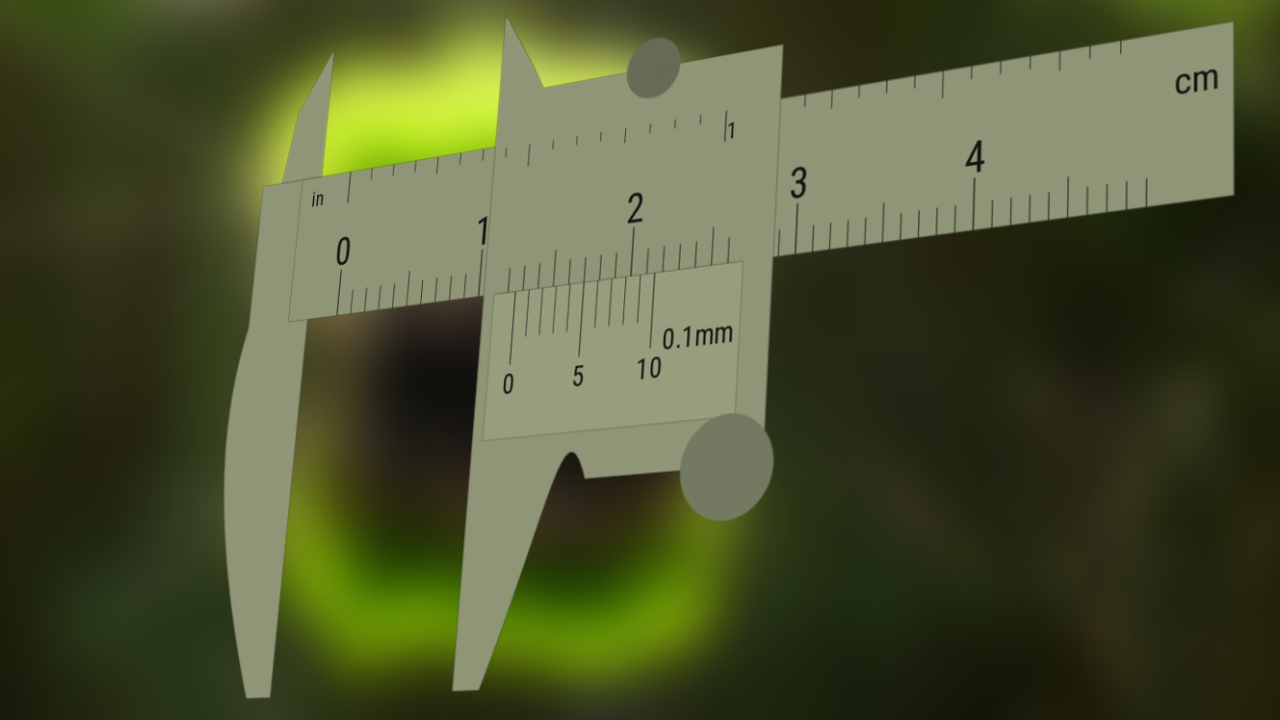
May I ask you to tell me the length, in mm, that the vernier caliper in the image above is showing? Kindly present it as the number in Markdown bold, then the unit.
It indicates **12.5** mm
